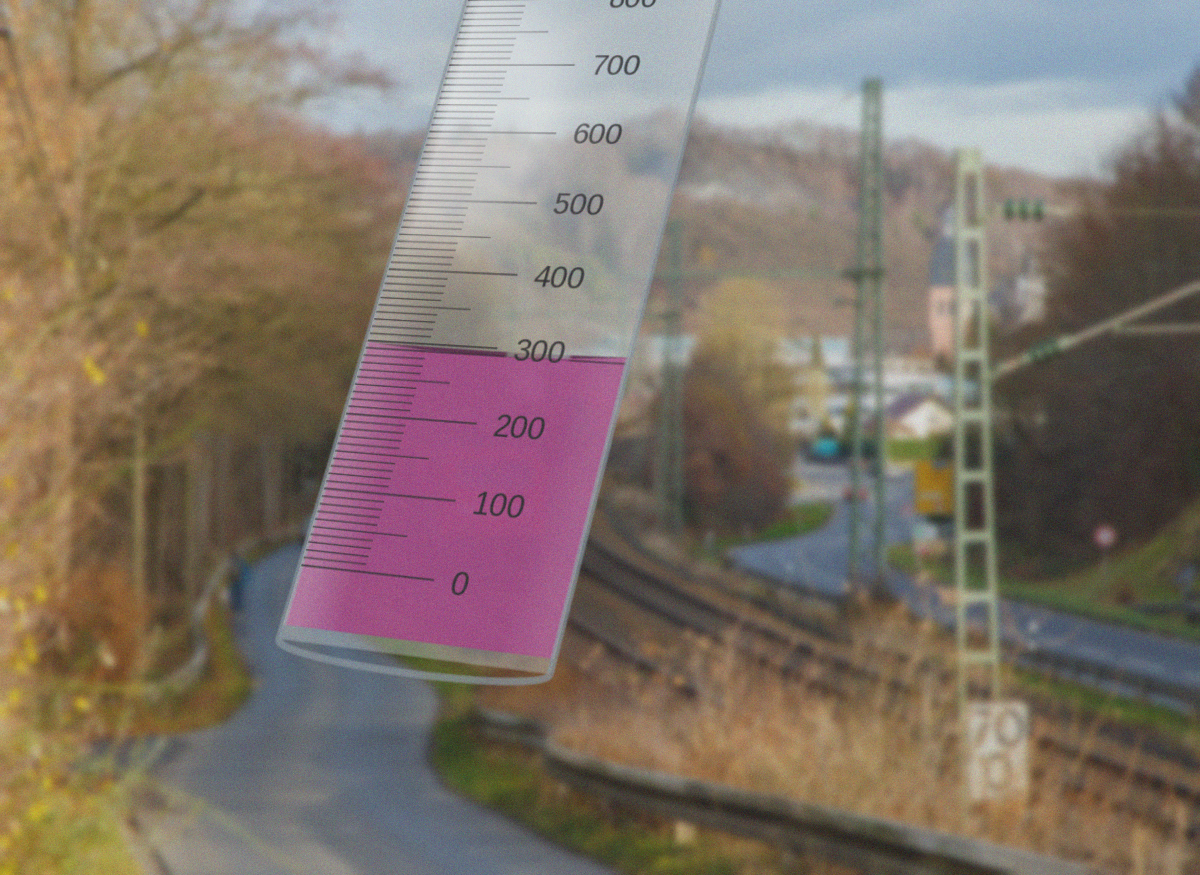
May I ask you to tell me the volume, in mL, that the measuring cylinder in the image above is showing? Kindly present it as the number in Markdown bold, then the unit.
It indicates **290** mL
